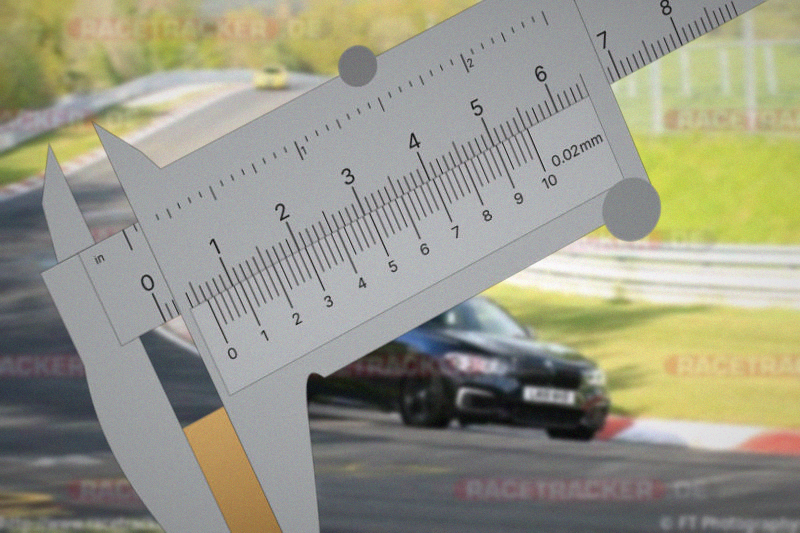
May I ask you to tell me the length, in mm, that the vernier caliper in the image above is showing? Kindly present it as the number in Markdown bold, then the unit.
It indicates **6.2** mm
